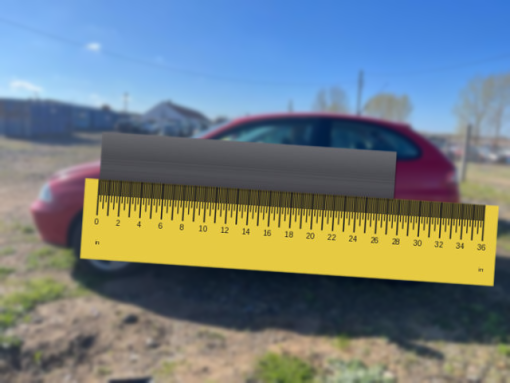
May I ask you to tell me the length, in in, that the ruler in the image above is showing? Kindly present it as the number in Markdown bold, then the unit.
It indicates **27.5** in
